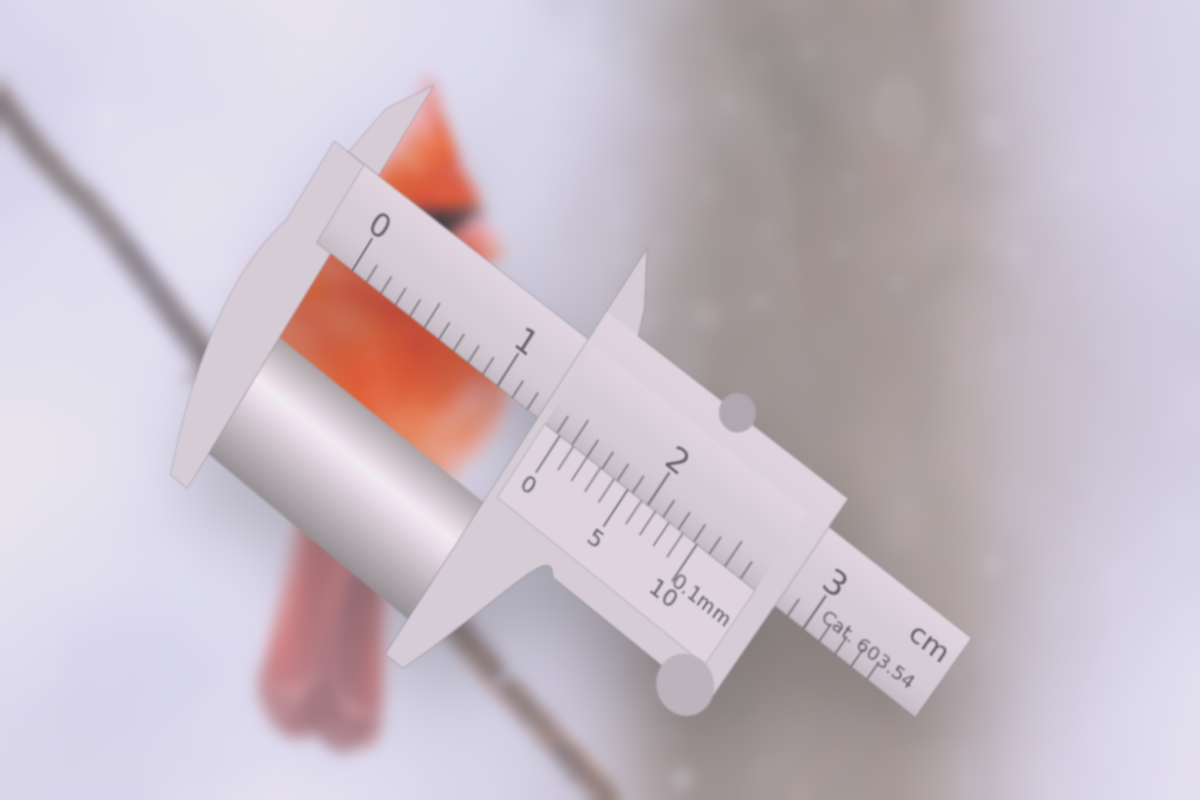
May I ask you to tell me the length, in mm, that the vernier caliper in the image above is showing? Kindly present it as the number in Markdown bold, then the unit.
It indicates **14.2** mm
